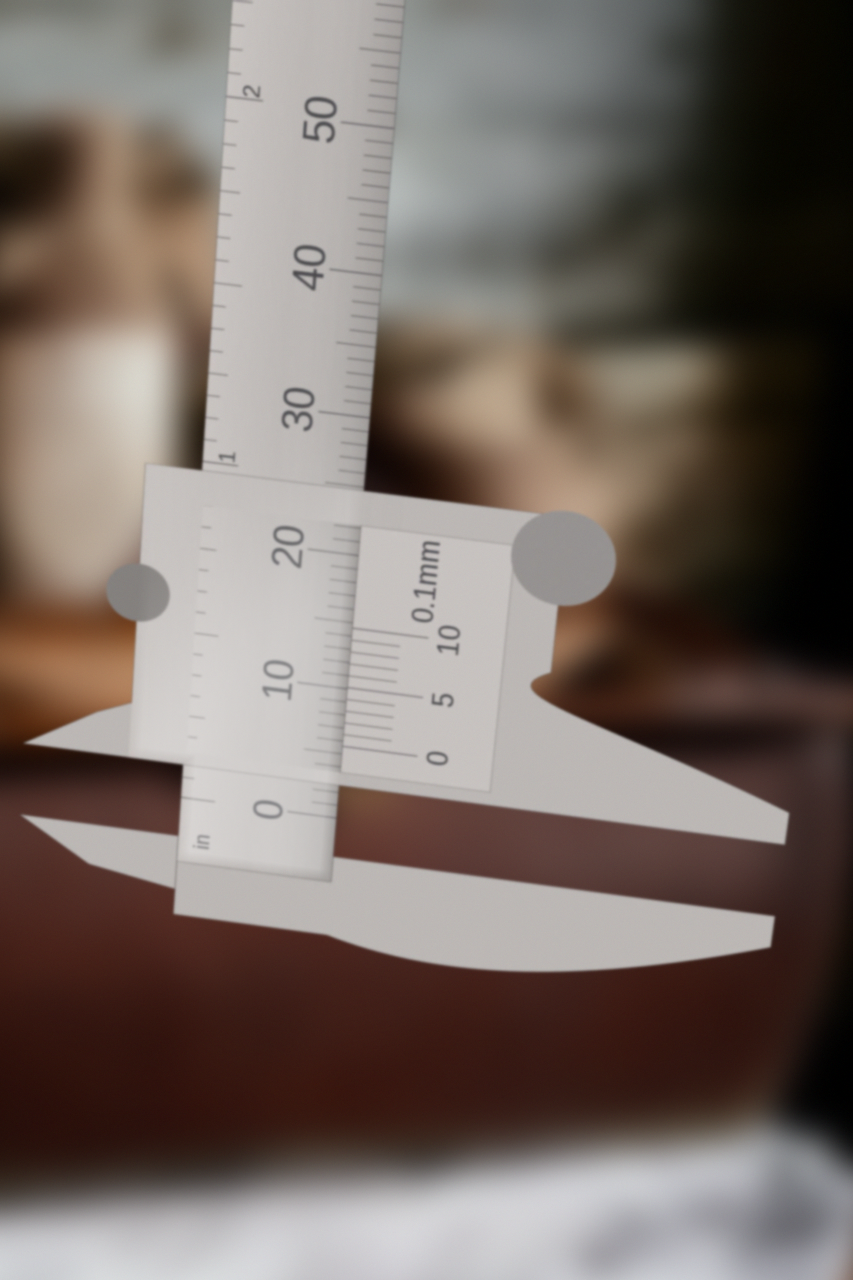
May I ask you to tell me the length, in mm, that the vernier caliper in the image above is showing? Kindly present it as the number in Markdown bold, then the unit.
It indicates **5.6** mm
